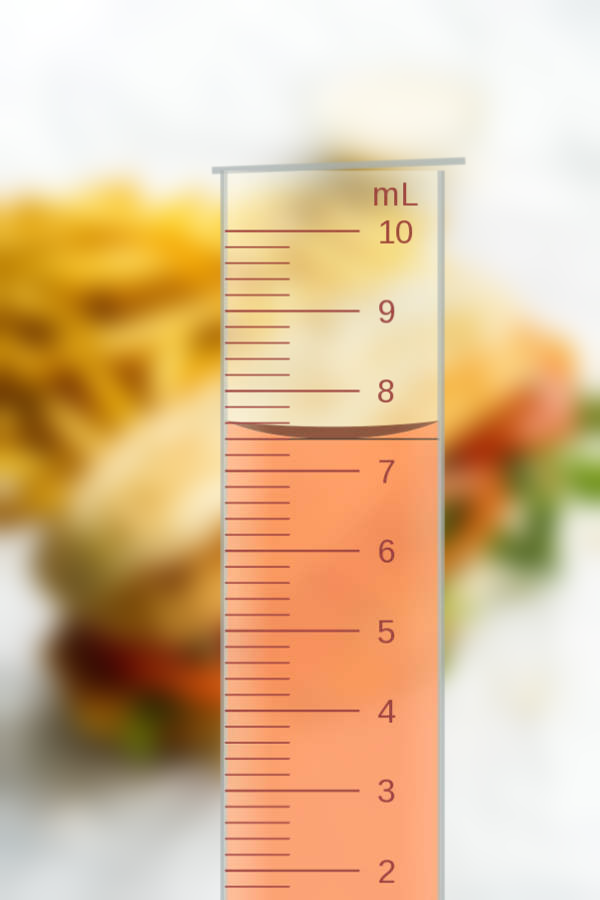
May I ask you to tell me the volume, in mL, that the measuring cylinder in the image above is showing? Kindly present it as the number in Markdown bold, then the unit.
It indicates **7.4** mL
